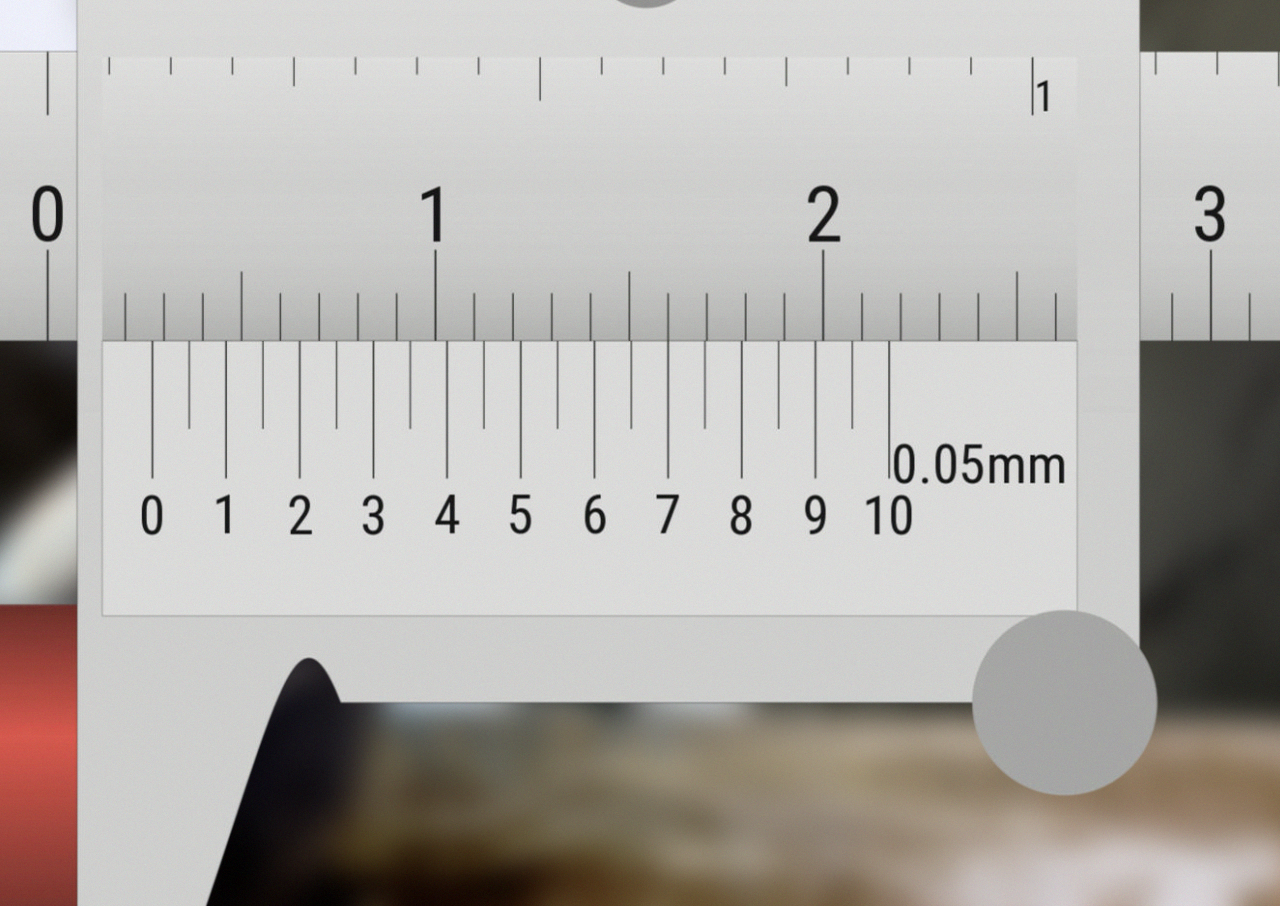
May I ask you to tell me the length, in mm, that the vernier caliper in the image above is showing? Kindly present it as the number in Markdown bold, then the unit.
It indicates **2.70** mm
